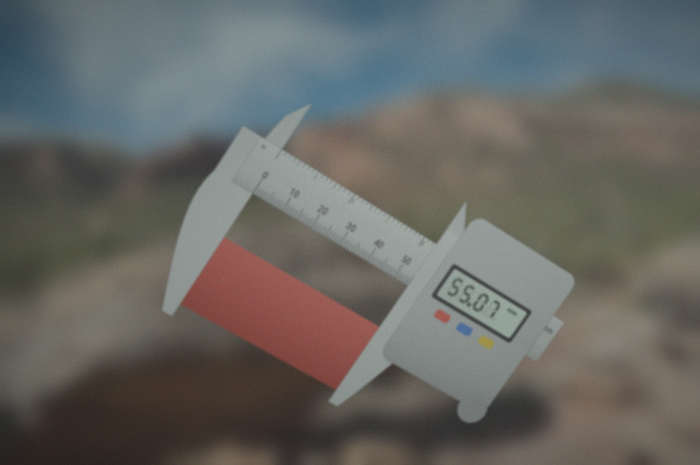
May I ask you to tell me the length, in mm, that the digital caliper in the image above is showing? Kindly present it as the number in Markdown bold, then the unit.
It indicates **55.07** mm
